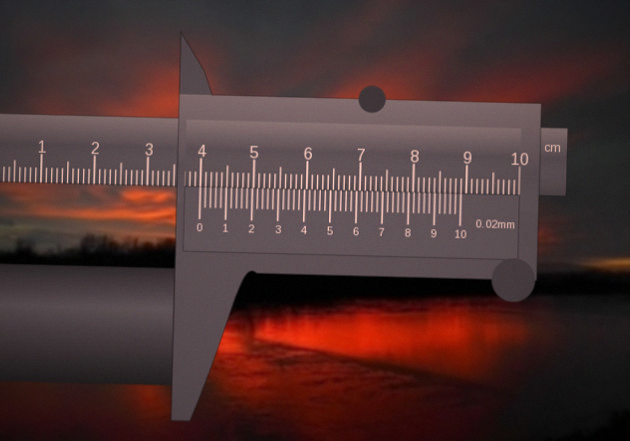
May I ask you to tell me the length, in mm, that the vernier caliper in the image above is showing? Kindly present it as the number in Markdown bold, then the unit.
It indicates **40.0** mm
